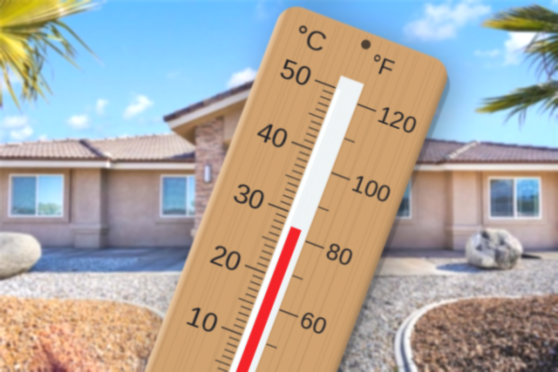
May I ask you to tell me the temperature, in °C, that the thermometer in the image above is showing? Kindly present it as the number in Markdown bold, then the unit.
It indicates **28** °C
